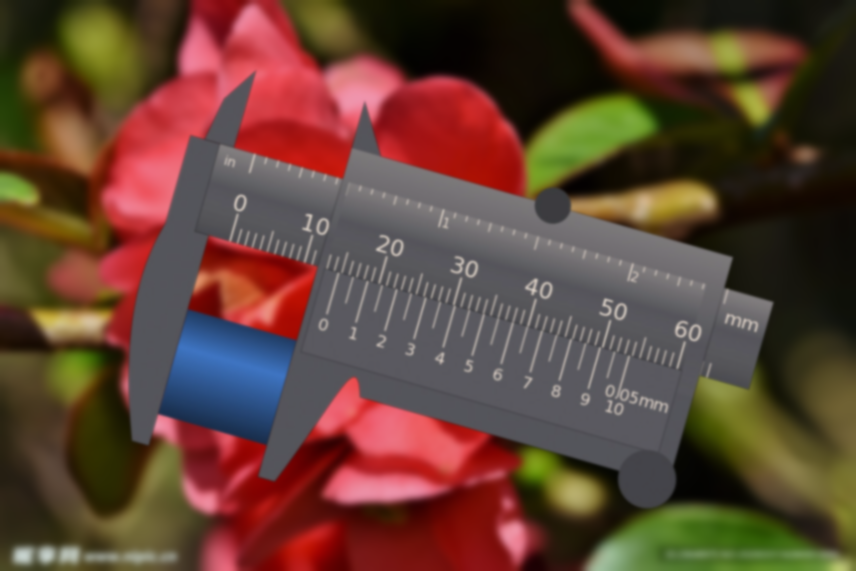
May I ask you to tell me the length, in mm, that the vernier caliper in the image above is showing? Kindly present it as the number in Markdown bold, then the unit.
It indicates **14.6** mm
